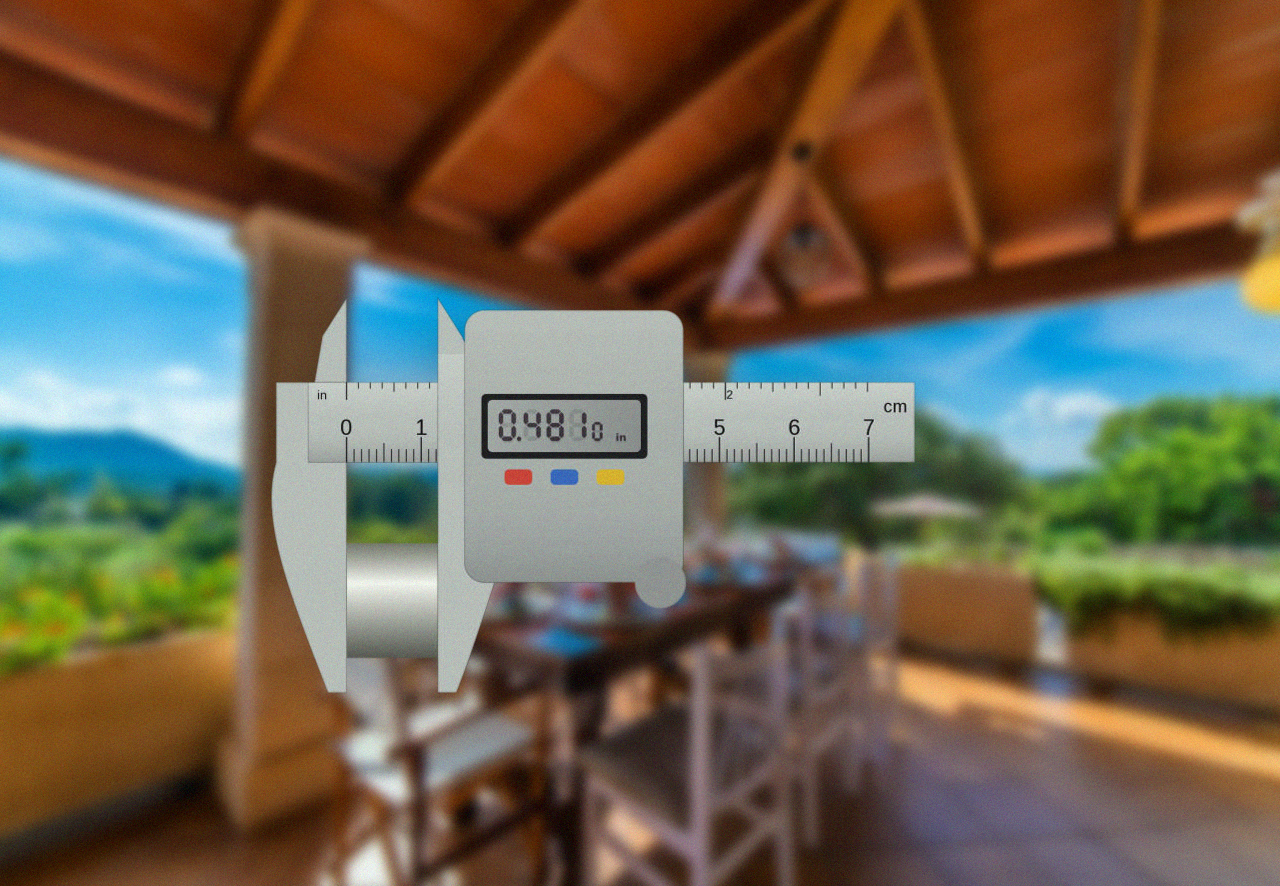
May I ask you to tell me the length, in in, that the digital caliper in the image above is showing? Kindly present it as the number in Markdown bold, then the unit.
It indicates **0.4810** in
